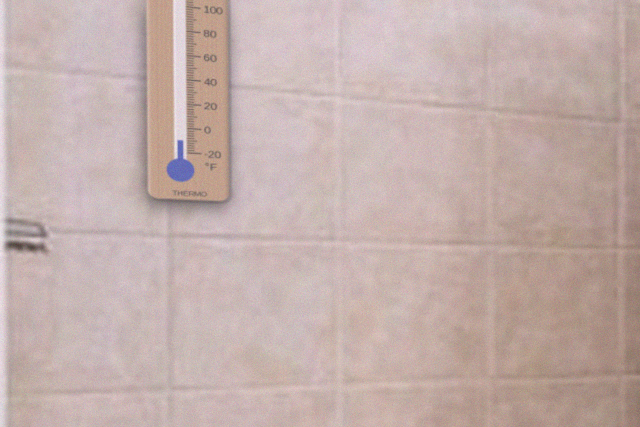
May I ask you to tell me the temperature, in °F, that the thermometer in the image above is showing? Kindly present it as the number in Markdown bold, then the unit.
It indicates **-10** °F
